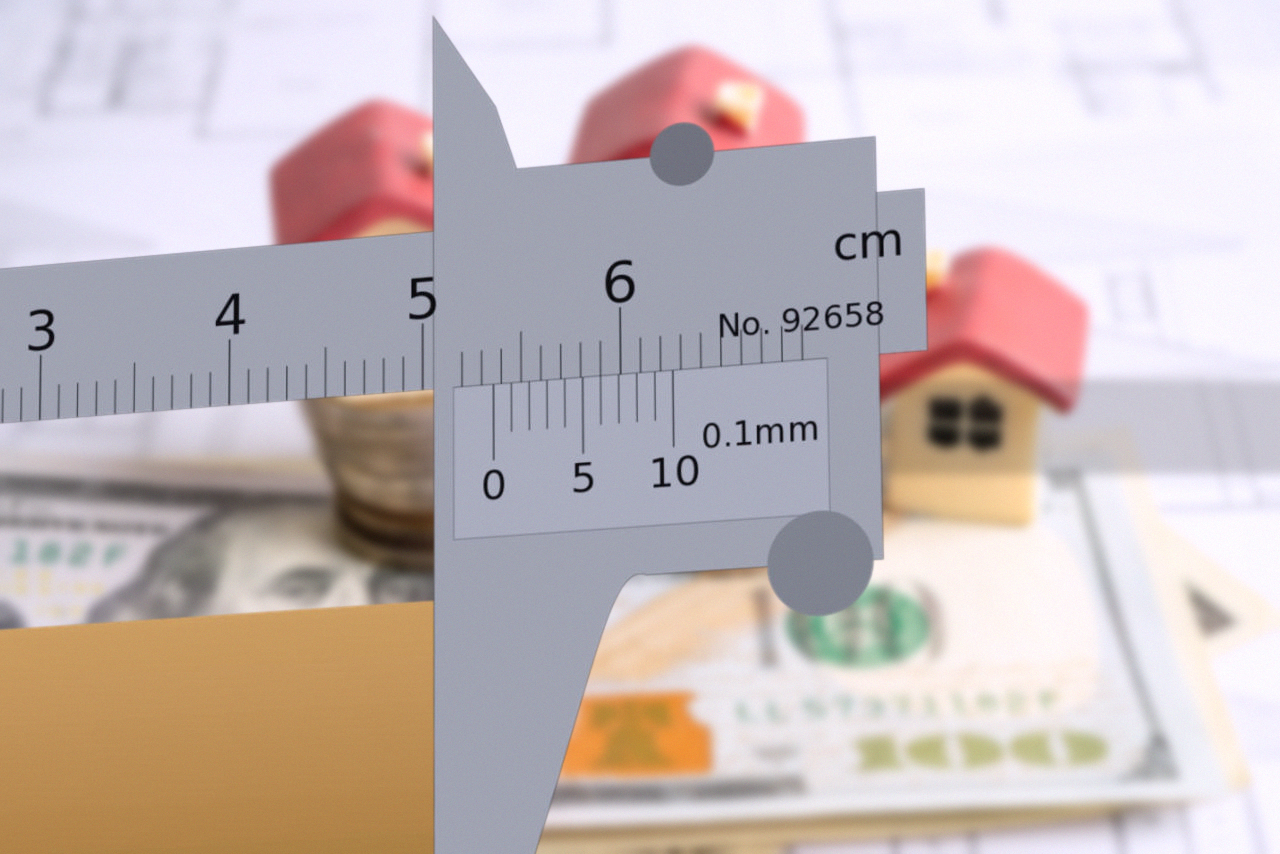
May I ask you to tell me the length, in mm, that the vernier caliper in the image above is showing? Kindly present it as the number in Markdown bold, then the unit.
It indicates **53.6** mm
